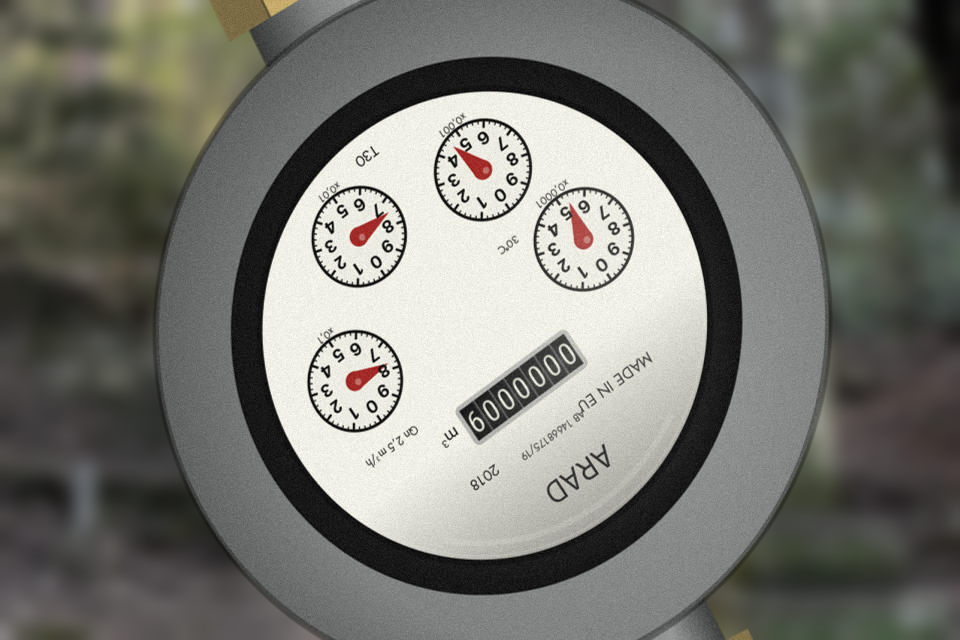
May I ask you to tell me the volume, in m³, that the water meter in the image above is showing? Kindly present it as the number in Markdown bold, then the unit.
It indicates **9.7745** m³
